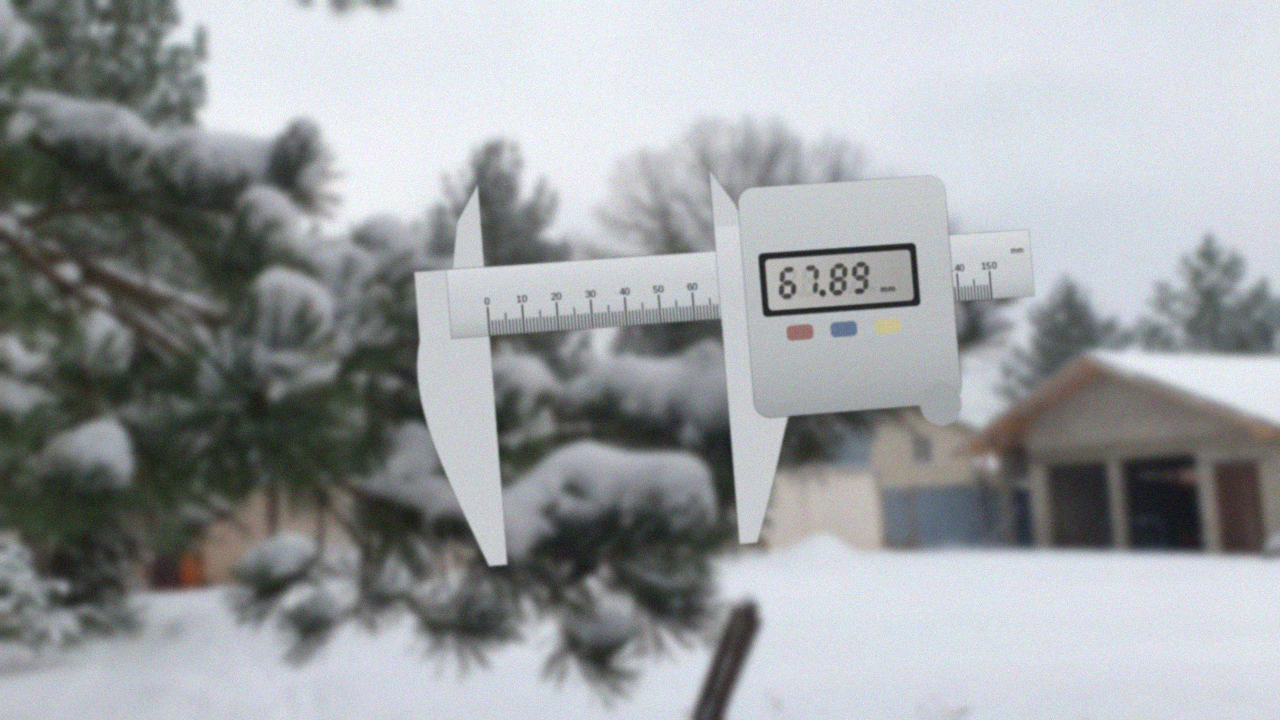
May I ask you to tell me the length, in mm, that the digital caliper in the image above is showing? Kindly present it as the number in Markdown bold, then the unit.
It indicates **67.89** mm
